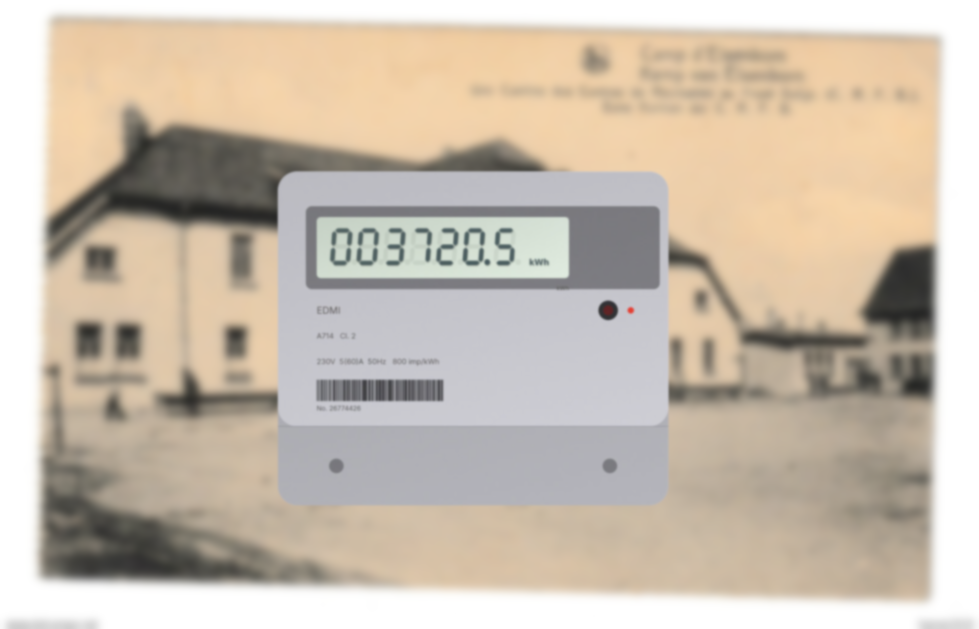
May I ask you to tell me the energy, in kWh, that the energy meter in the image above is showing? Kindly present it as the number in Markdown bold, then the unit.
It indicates **3720.5** kWh
